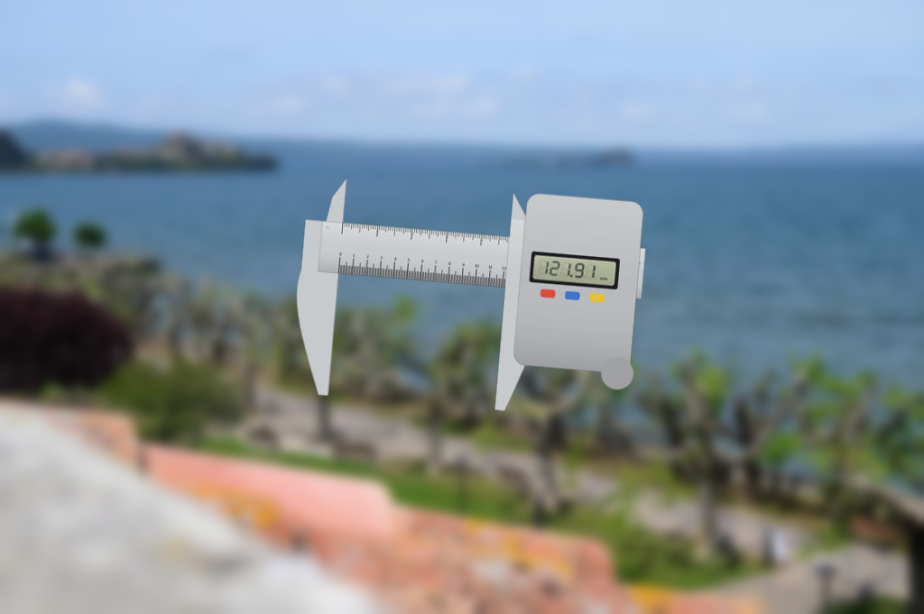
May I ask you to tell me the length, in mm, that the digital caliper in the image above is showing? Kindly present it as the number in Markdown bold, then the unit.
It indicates **121.91** mm
